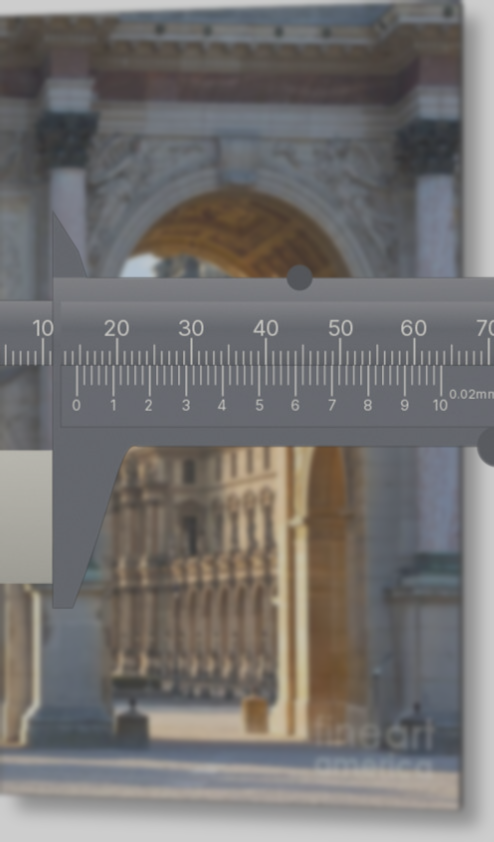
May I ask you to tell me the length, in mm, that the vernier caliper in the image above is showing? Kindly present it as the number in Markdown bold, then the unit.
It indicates **14.6** mm
